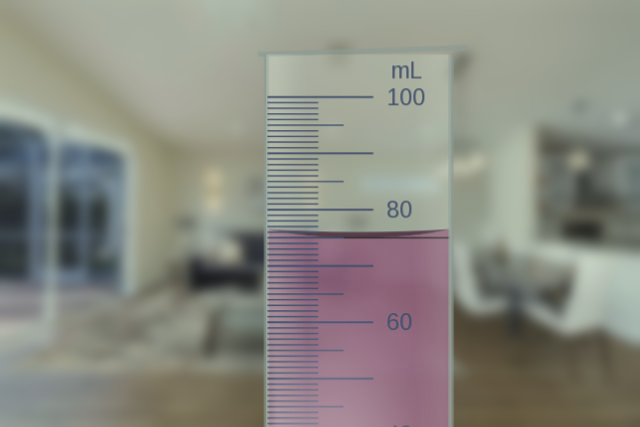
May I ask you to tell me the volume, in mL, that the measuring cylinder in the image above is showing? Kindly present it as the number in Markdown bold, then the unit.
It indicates **75** mL
